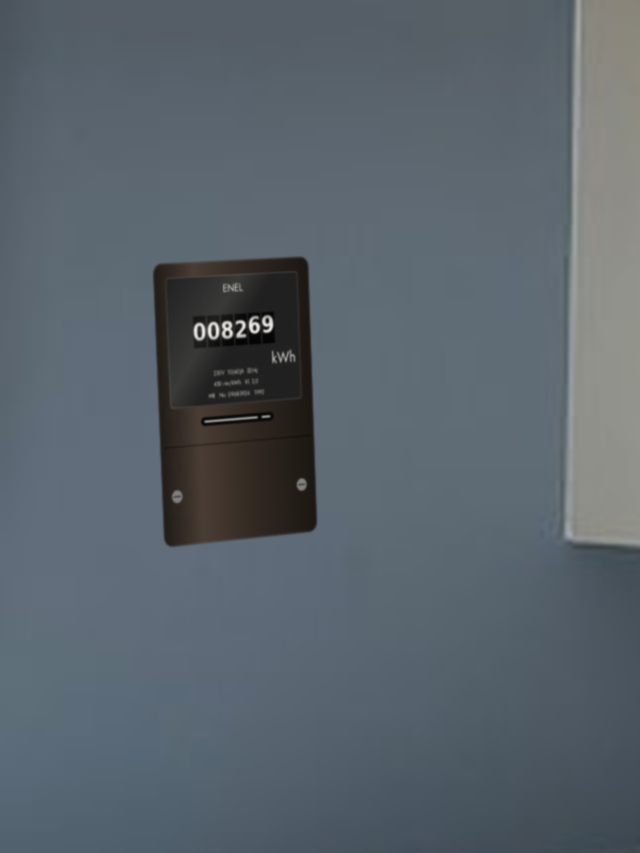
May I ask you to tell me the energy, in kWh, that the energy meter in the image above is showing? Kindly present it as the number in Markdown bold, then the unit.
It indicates **8269** kWh
